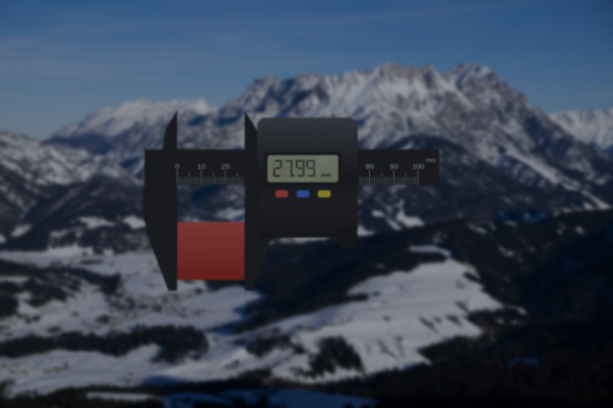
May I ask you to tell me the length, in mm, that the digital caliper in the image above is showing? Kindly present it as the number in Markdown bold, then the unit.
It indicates **27.99** mm
